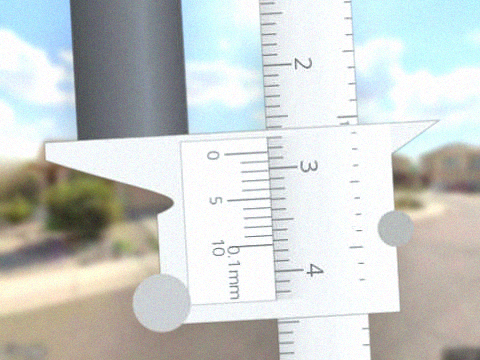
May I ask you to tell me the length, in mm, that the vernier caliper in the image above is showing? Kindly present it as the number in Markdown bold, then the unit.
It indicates **28.4** mm
